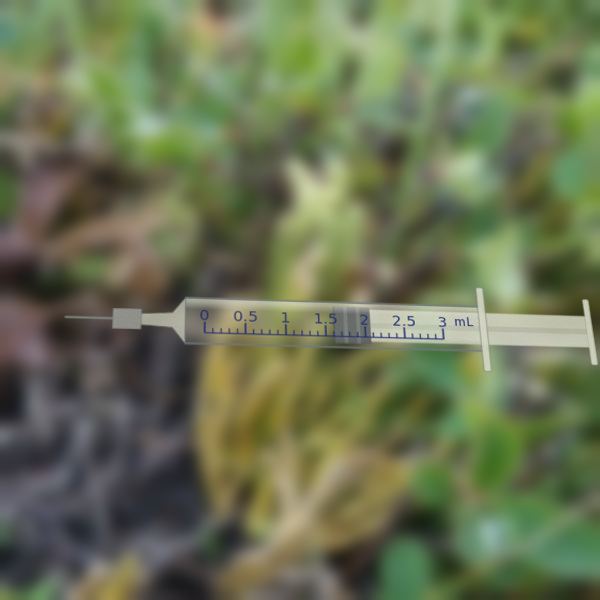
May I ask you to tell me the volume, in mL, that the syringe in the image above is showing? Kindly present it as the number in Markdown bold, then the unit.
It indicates **1.6** mL
